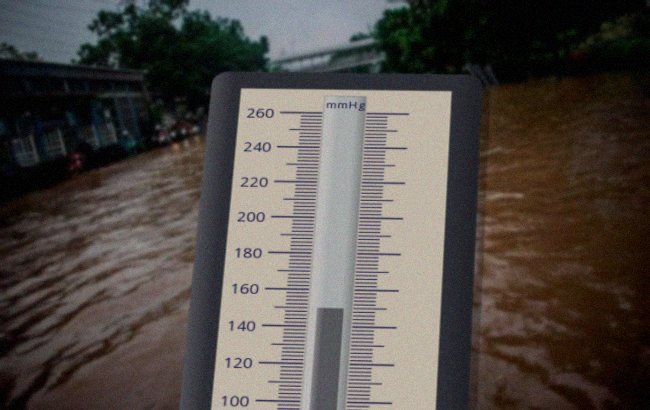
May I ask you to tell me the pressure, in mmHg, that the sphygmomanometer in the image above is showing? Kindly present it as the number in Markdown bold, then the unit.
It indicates **150** mmHg
